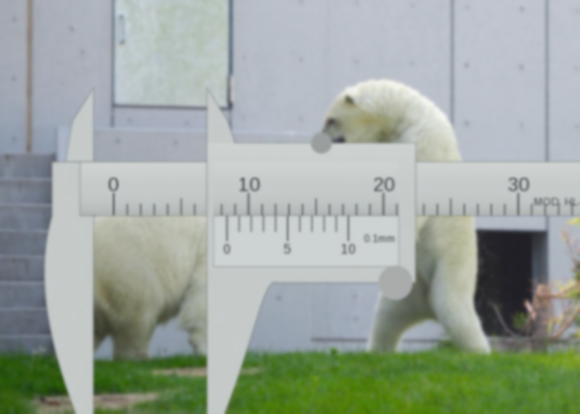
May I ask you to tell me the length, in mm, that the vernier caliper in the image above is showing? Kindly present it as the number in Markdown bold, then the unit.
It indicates **8.4** mm
